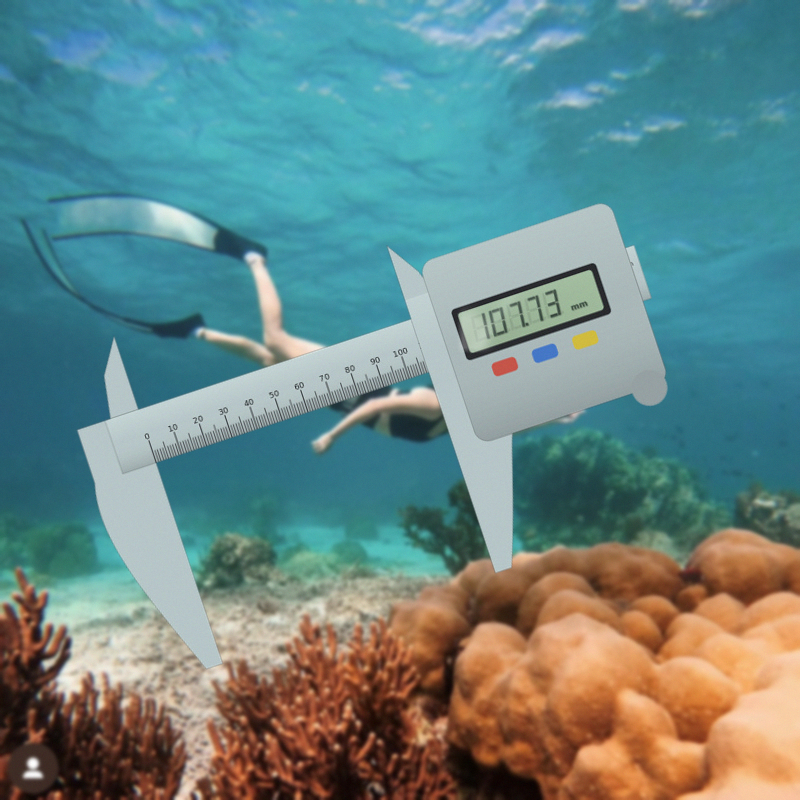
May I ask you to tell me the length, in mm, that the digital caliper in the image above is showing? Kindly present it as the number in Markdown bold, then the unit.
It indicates **107.73** mm
